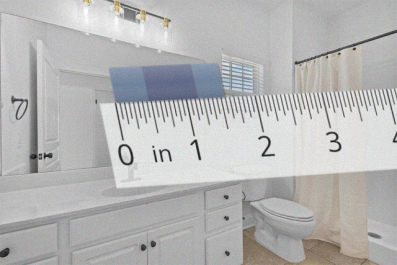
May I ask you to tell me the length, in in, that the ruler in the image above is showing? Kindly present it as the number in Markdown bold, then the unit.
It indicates **1.5625** in
